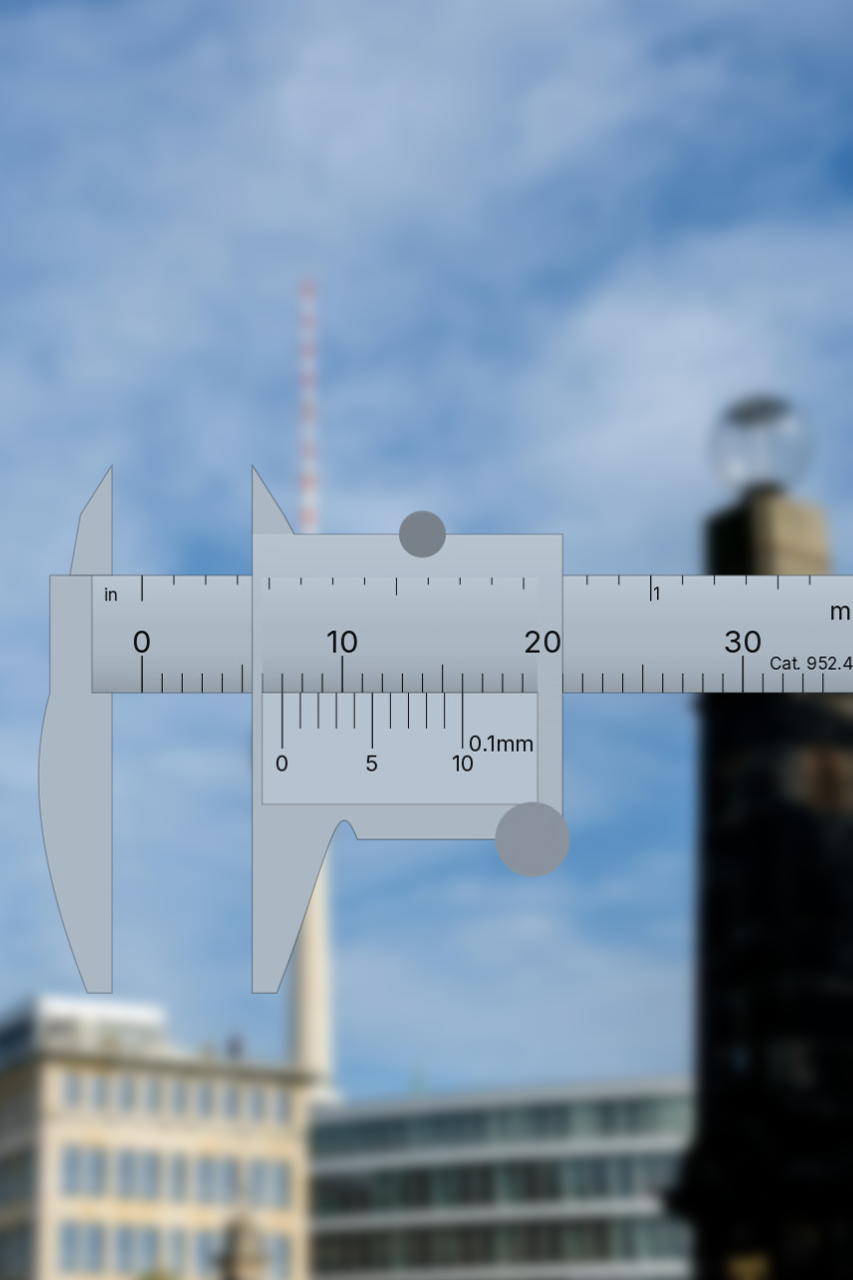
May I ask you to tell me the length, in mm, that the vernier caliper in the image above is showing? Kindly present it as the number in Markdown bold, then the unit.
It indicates **7.0** mm
